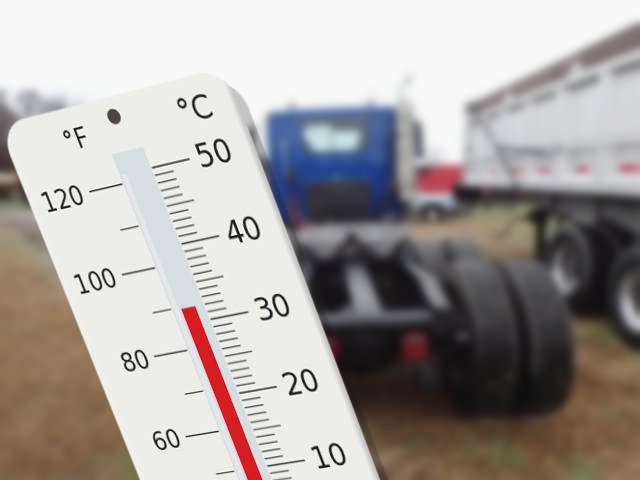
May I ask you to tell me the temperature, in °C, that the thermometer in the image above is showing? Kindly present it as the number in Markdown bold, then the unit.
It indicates **32** °C
